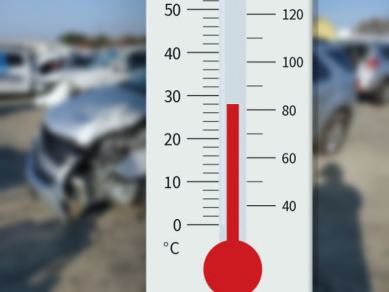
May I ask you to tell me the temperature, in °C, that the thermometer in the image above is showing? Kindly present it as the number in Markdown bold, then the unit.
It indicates **28** °C
